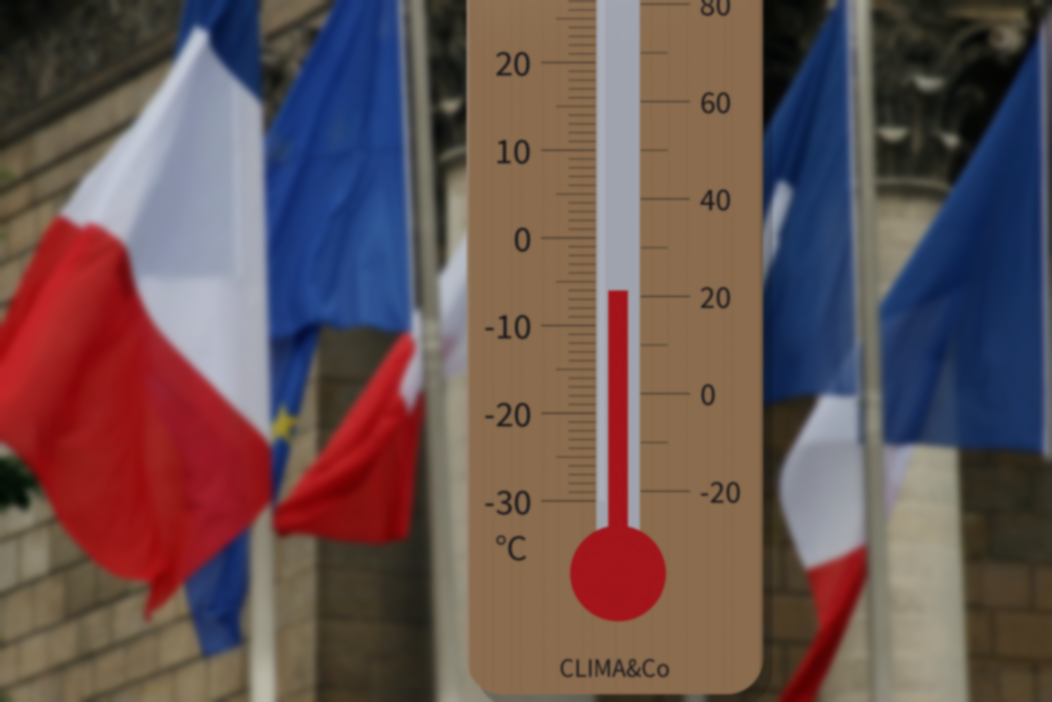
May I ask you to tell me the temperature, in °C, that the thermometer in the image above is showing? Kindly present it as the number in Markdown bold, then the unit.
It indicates **-6** °C
